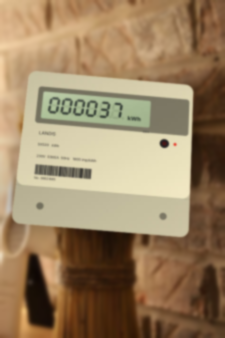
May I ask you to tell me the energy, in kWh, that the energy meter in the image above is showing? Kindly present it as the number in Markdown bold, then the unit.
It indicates **37** kWh
